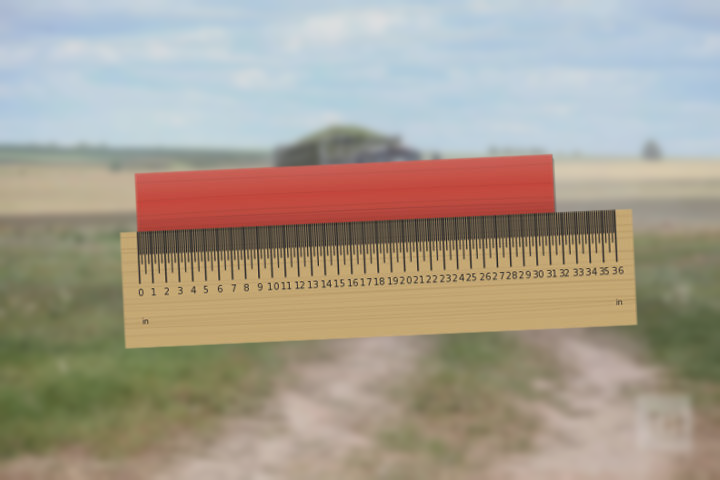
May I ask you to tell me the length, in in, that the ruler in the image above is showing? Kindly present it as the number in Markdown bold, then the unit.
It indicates **31.5** in
